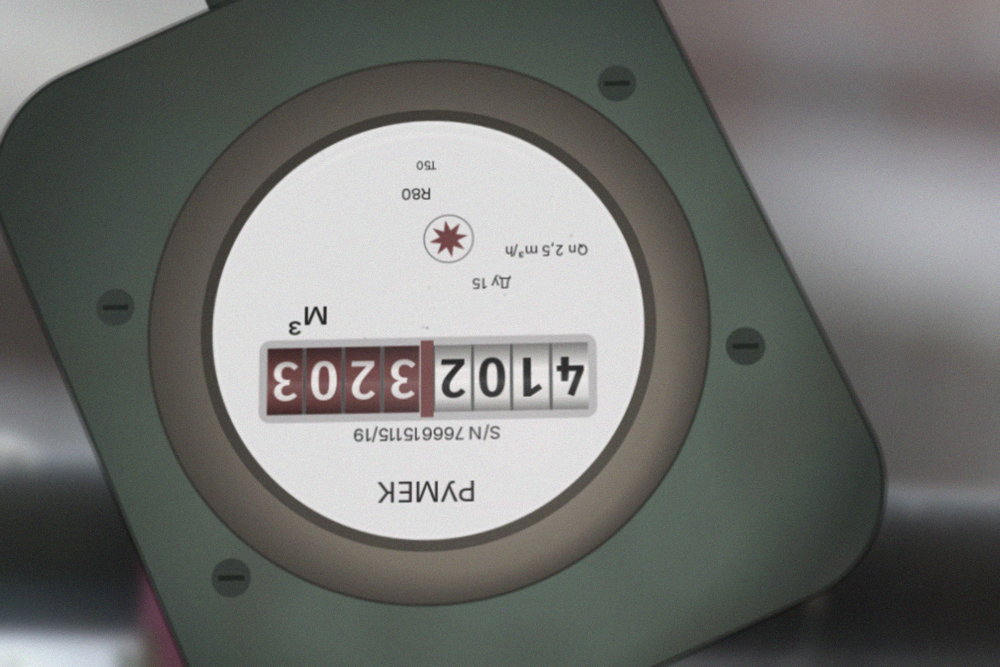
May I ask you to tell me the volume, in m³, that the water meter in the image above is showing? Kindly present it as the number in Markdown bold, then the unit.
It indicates **4102.3203** m³
